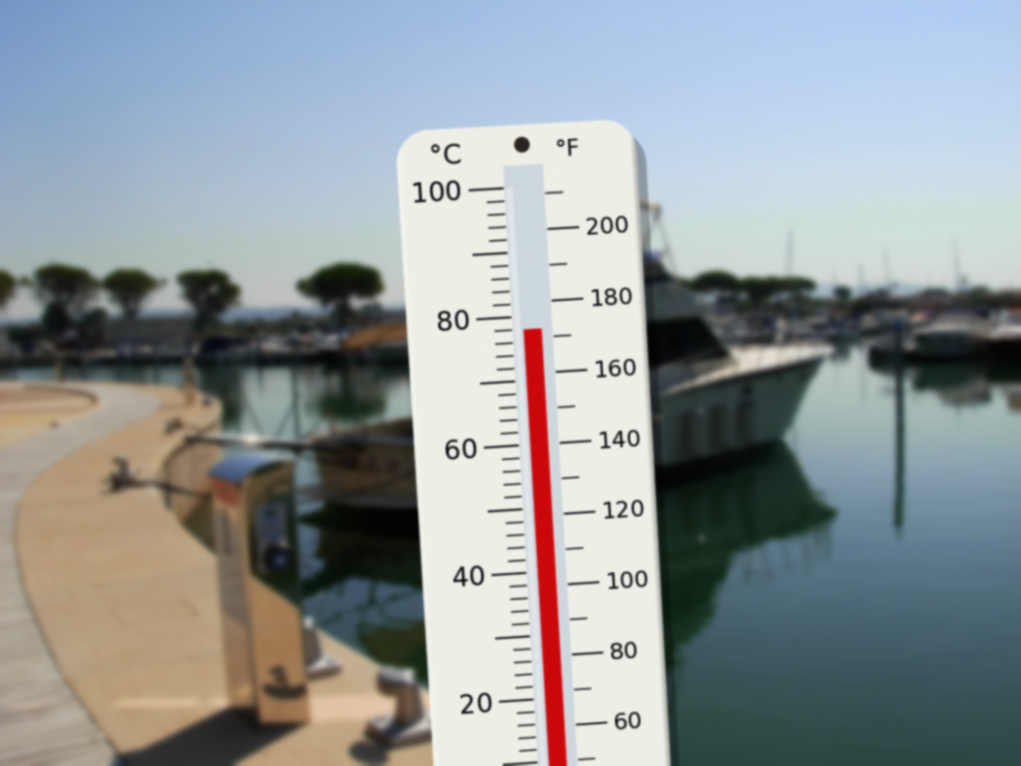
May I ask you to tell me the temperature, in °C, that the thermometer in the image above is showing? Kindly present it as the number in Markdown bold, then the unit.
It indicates **78** °C
